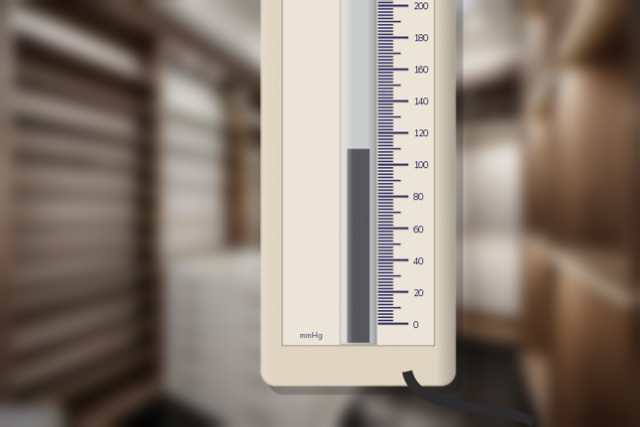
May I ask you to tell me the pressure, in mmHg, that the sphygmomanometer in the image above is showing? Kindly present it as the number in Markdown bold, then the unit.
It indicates **110** mmHg
